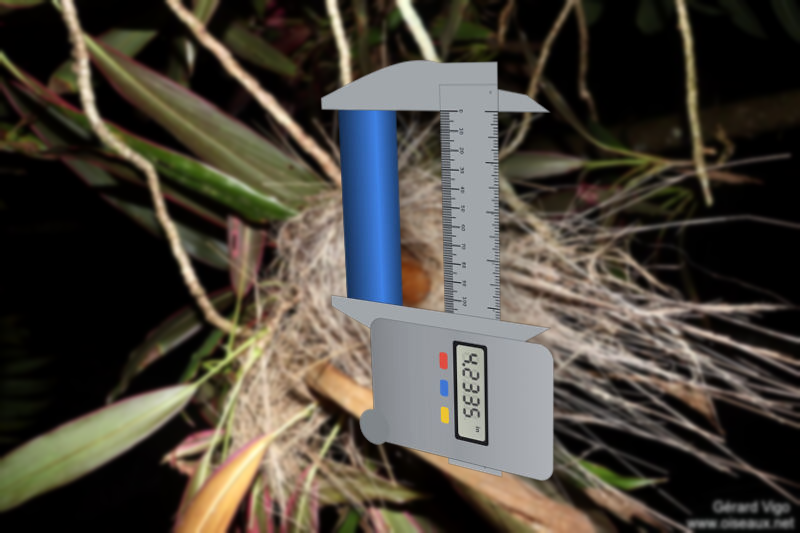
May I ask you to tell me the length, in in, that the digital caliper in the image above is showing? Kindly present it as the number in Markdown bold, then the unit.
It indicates **4.2335** in
